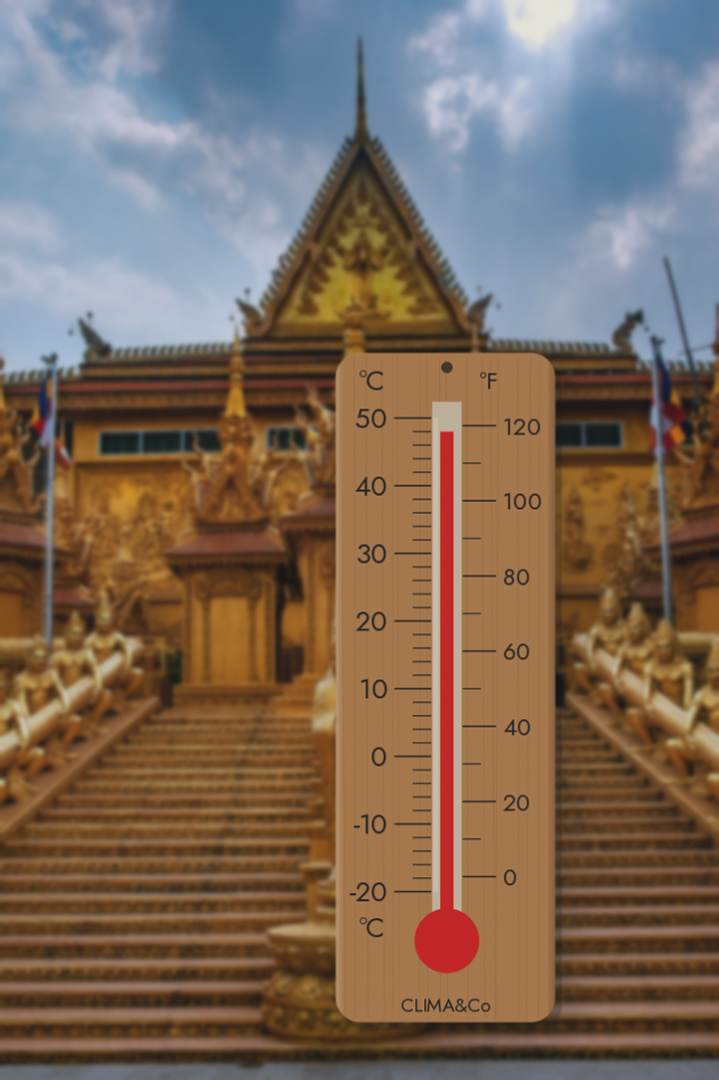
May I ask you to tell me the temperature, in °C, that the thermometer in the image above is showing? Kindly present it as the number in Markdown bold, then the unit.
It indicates **48** °C
